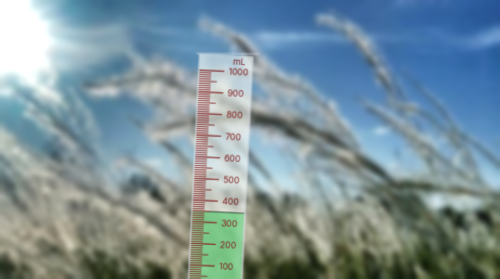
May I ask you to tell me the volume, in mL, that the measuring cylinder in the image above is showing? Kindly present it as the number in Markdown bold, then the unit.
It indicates **350** mL
